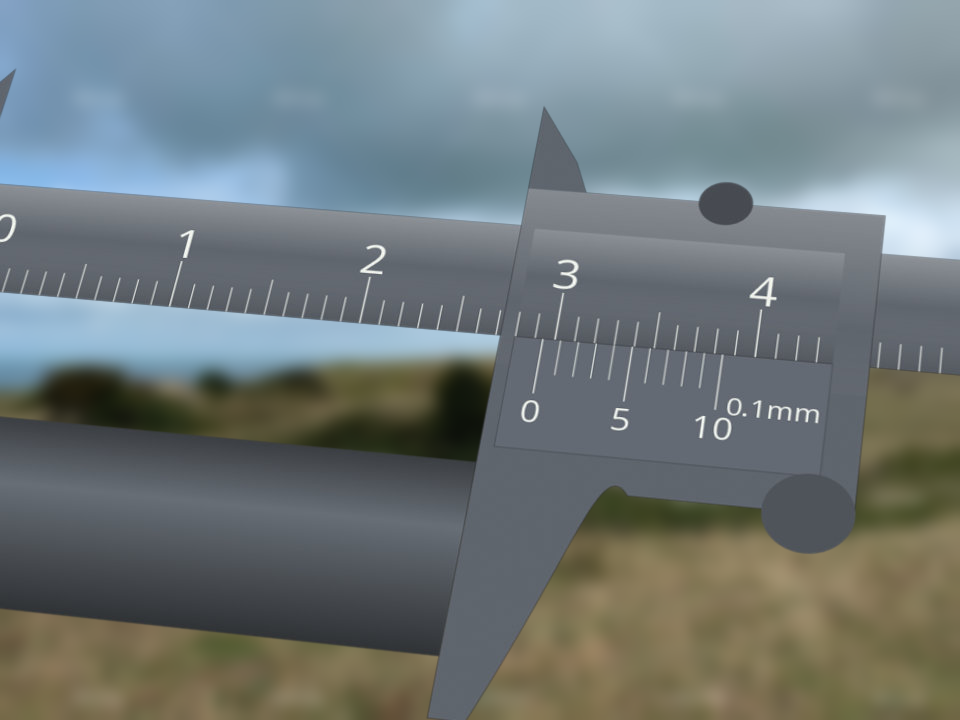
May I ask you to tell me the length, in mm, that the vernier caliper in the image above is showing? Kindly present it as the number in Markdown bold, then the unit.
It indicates **29.4** mm
